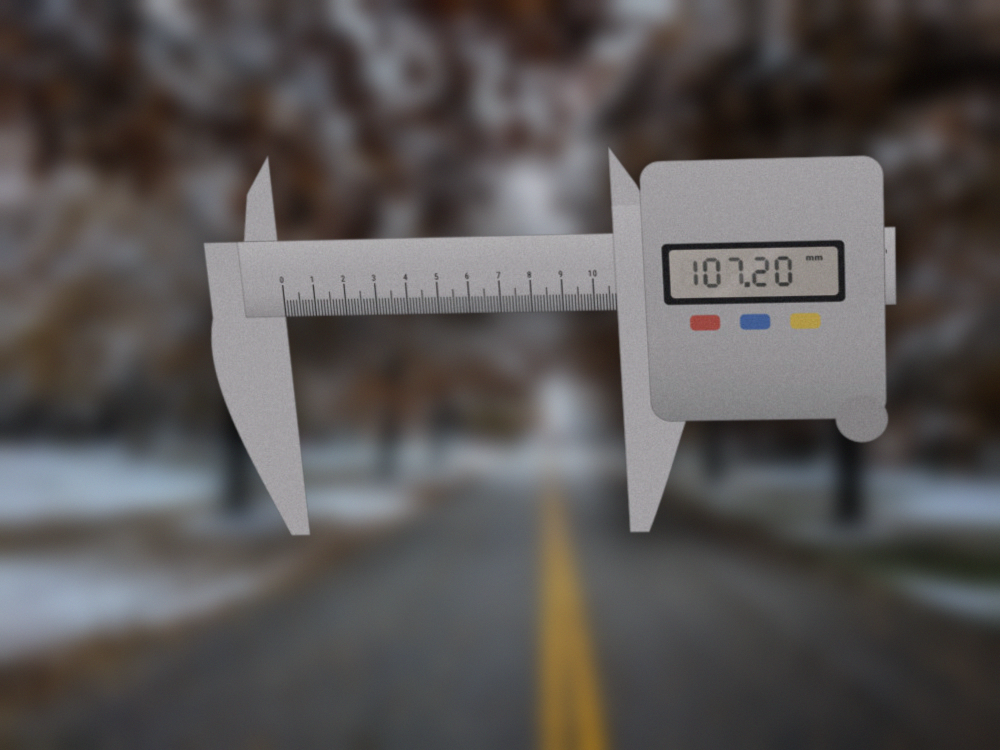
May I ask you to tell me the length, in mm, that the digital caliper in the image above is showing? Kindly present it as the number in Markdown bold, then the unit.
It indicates **107.20** mm
